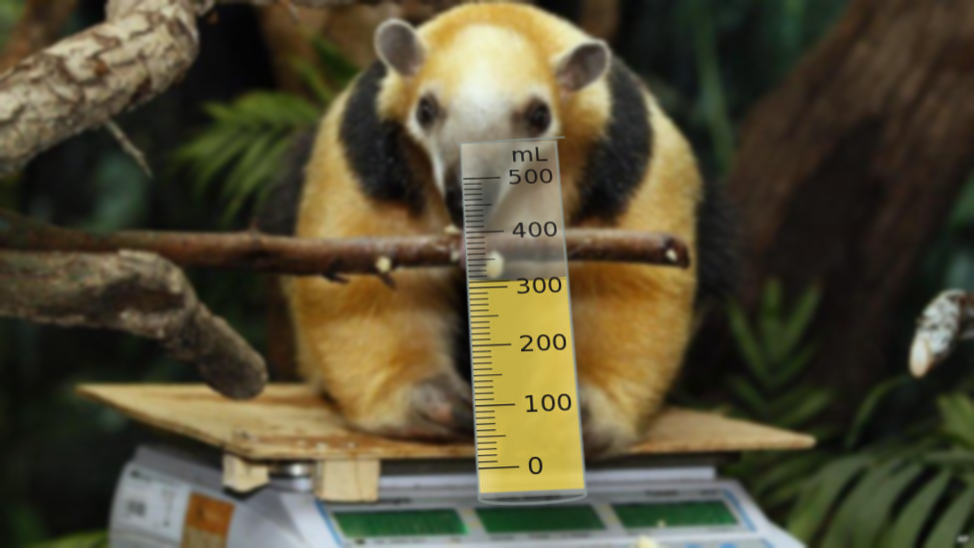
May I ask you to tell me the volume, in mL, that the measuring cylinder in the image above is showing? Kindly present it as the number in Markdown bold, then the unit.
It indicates **310** mL
